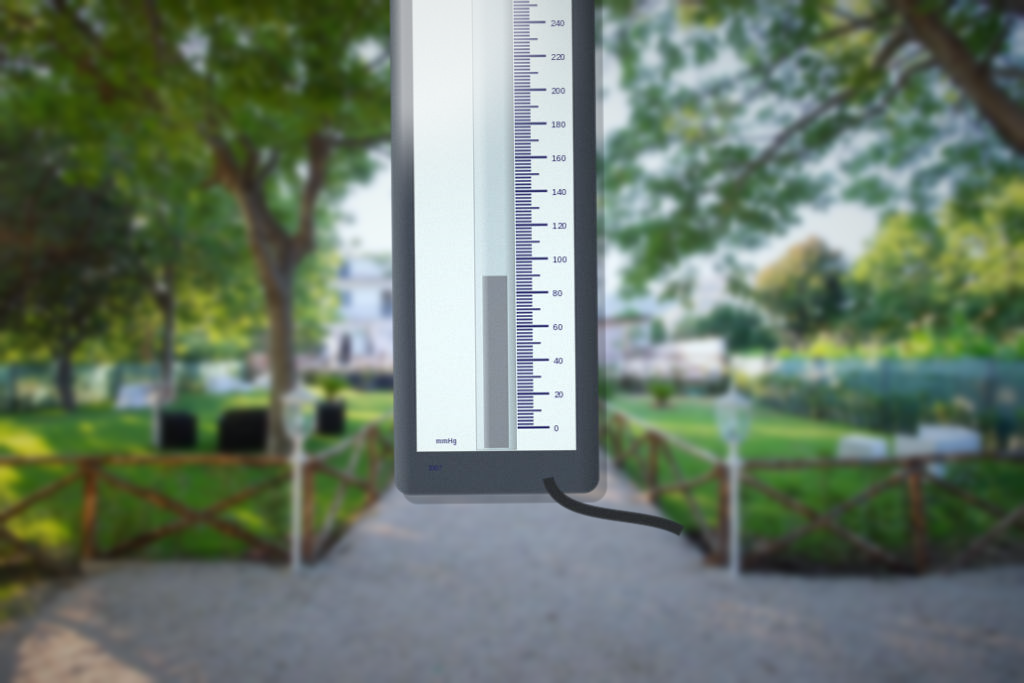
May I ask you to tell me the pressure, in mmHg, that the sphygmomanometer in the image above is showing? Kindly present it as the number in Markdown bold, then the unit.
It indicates **90** mmHg
